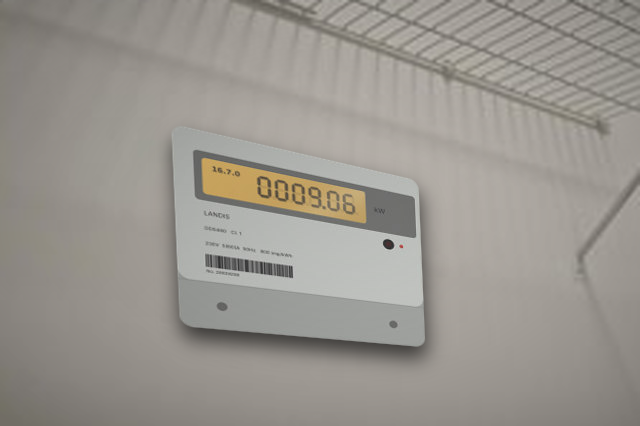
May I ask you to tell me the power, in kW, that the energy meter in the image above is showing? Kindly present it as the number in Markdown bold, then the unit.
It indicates **9.06** kW
